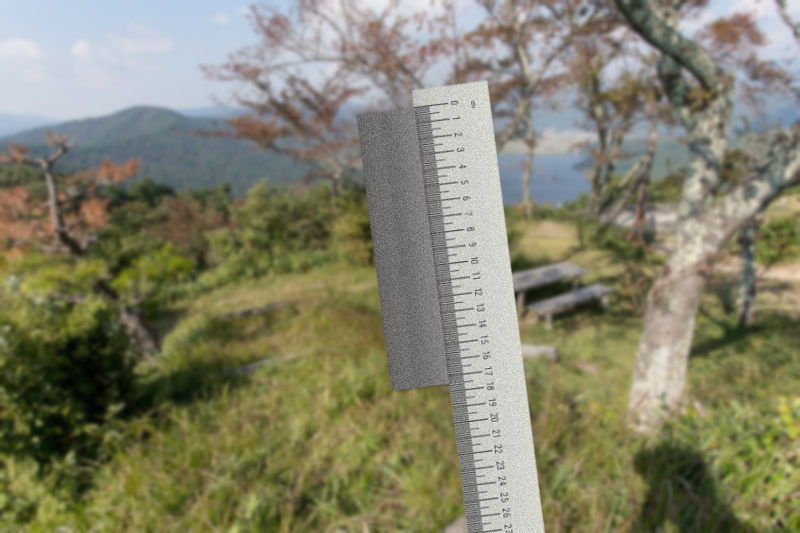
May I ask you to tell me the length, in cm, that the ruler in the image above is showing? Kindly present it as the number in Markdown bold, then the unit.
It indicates **17.5** cm
